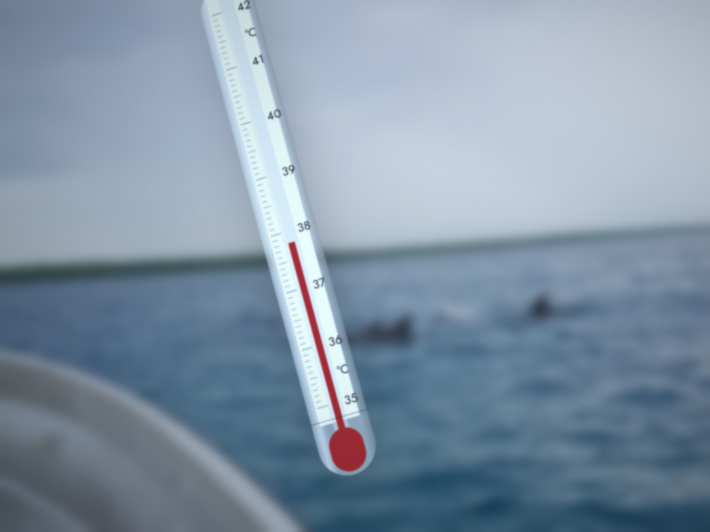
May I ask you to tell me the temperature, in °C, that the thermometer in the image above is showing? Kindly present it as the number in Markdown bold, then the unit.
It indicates **37.8** °C
